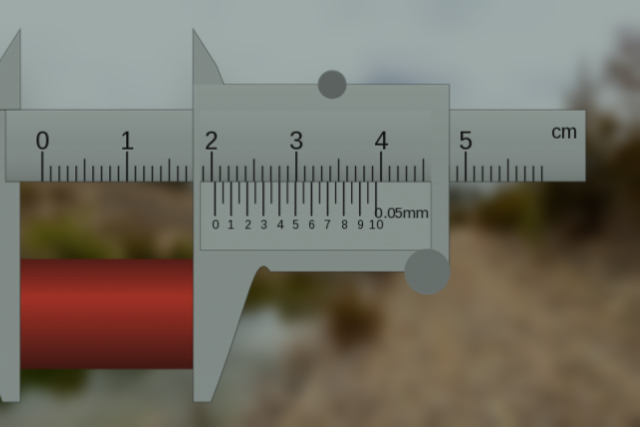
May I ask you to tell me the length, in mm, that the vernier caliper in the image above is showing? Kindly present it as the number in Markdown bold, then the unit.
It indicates **20.4** mm
